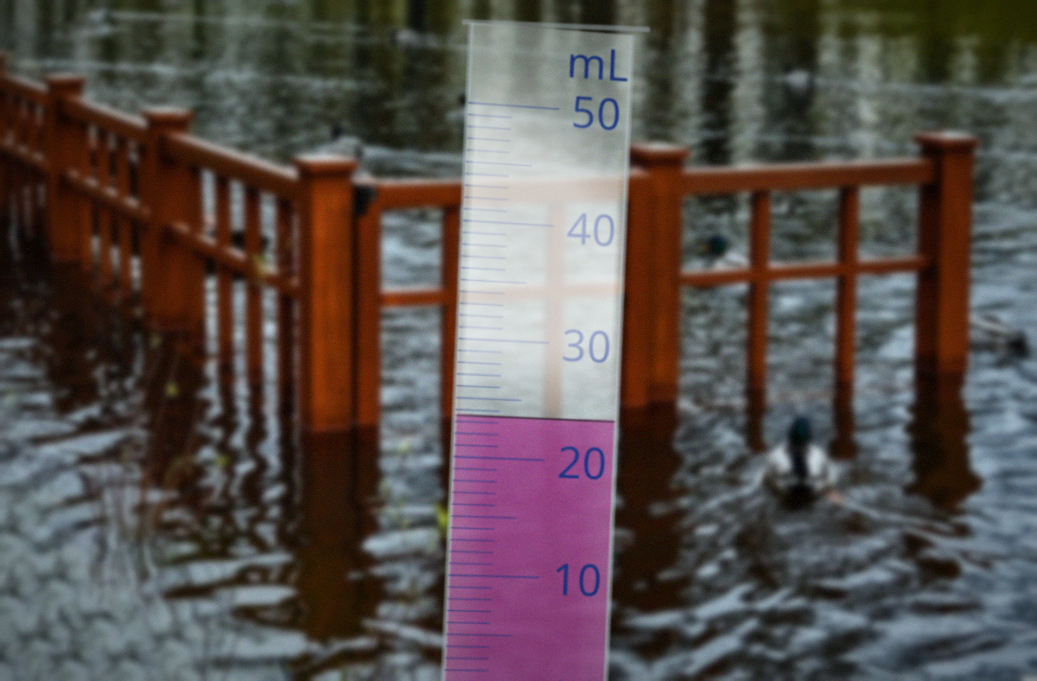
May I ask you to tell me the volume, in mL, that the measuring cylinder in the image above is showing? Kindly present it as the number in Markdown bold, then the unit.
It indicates **23.5** mL
